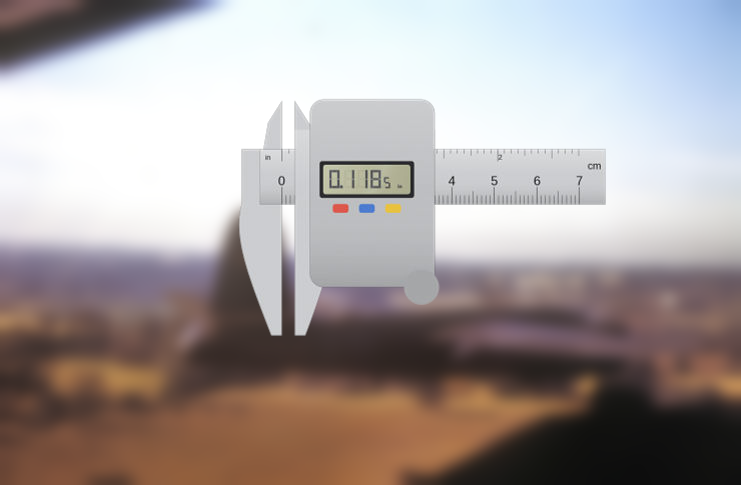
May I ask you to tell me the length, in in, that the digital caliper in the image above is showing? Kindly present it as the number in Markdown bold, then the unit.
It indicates **0.1185** in
